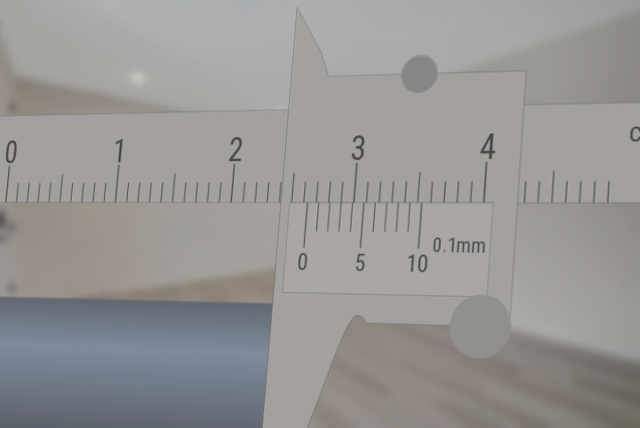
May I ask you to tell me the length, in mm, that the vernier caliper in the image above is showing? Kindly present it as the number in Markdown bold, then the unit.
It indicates **26.3** mm
